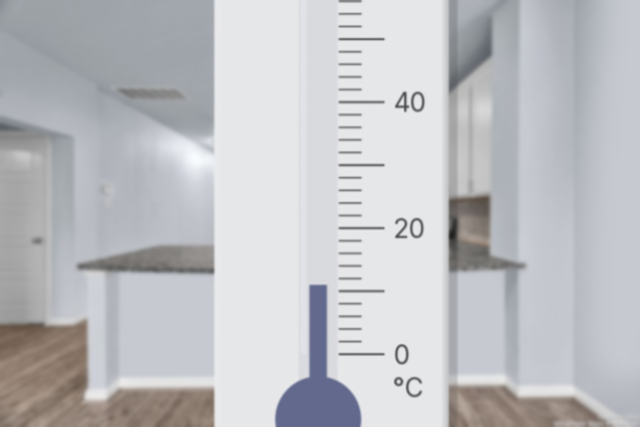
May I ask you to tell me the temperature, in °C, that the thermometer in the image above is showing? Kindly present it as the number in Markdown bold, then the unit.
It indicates **11** °C
